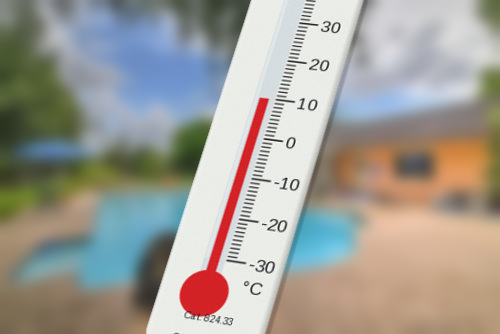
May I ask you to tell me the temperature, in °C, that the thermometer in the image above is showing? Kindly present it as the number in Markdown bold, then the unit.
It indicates **10** °C
